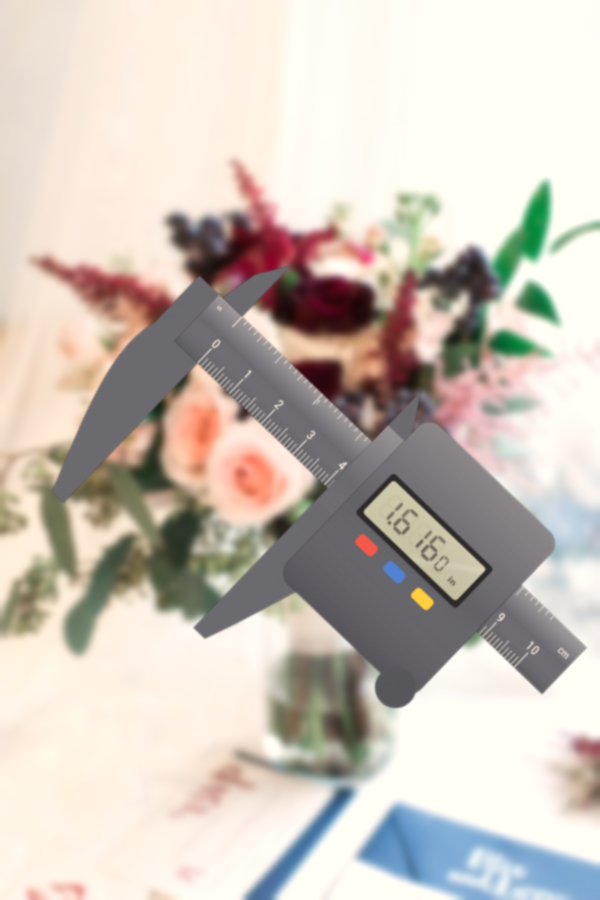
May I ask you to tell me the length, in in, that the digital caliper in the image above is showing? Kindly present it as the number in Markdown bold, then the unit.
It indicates **1.6160** in
